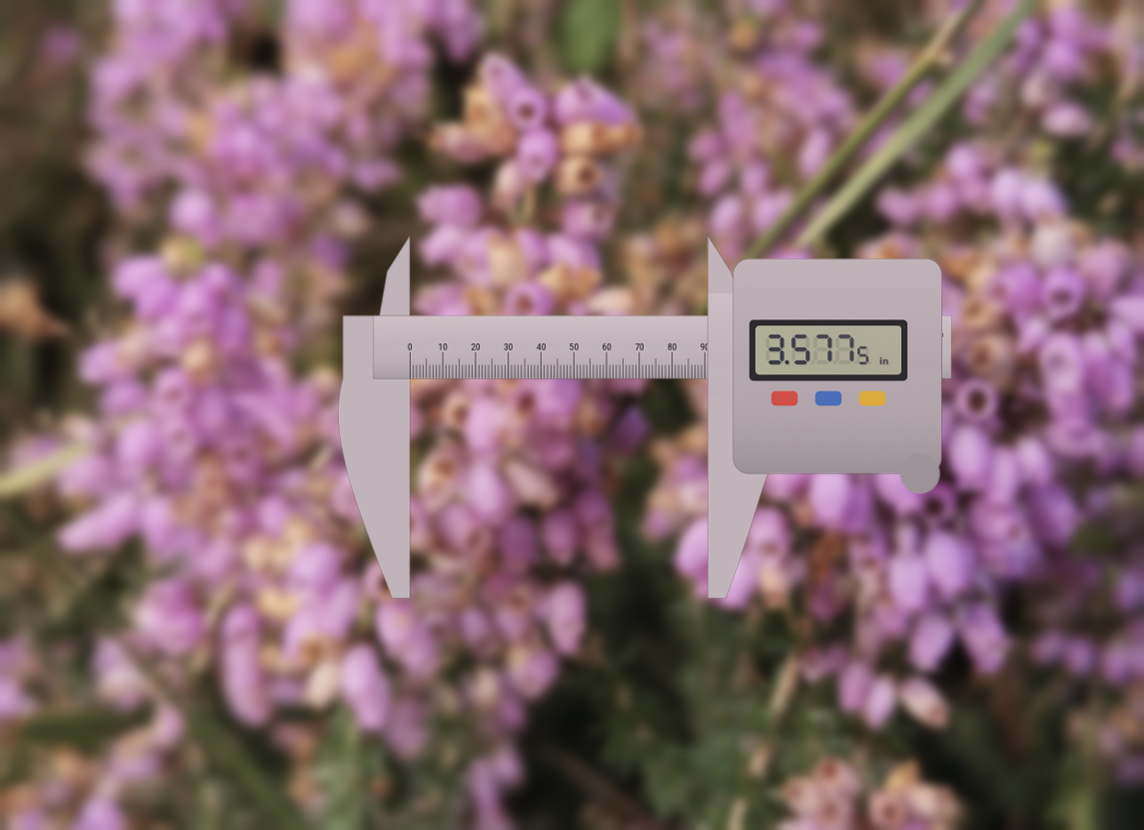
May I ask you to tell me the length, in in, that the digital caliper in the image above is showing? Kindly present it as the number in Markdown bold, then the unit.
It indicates **3.5775** in
